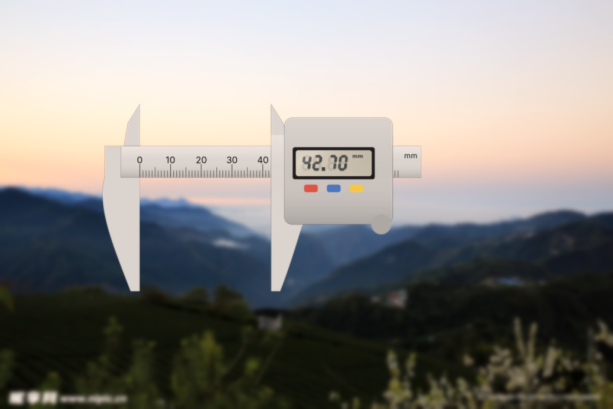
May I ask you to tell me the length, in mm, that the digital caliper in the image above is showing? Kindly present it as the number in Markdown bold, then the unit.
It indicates **42.70** mm
